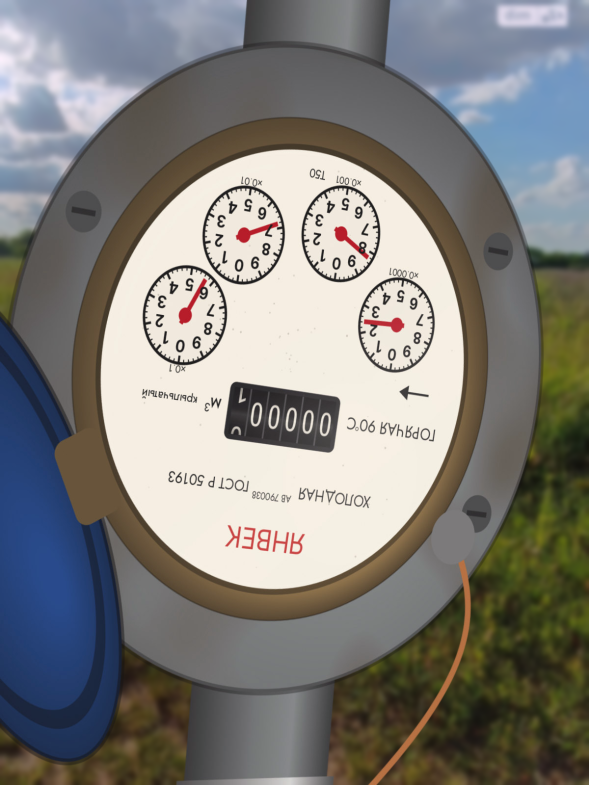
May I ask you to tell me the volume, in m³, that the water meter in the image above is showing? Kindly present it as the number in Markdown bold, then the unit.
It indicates **0.5682** m³
